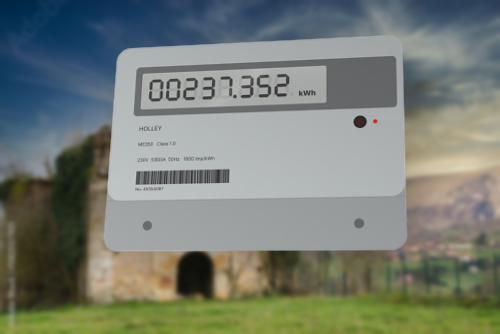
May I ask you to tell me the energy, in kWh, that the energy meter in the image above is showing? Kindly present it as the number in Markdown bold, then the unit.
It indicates **237.352** kWh
